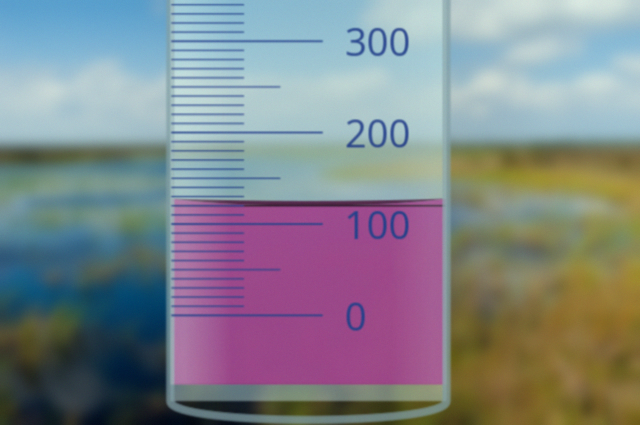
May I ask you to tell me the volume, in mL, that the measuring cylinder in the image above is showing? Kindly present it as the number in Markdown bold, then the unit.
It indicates **120** mL
